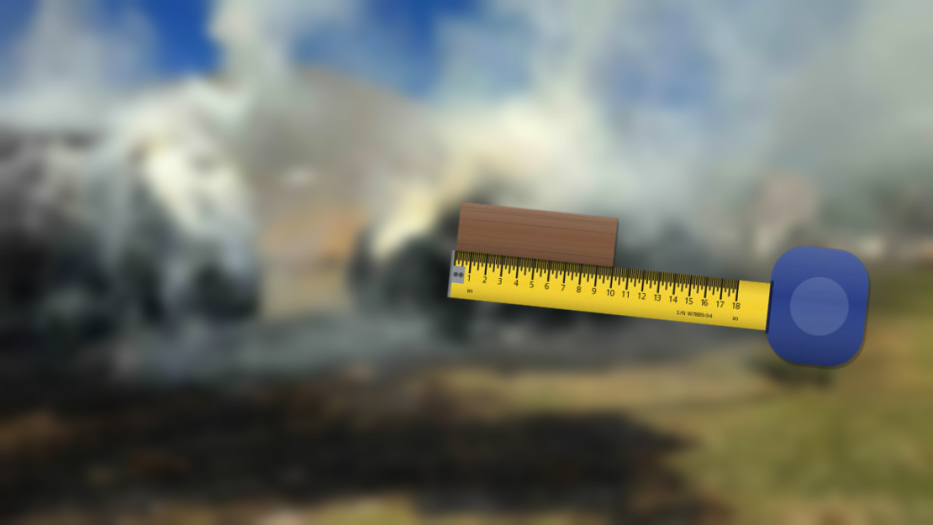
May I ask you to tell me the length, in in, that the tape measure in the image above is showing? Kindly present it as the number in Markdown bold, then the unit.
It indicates **10** in
